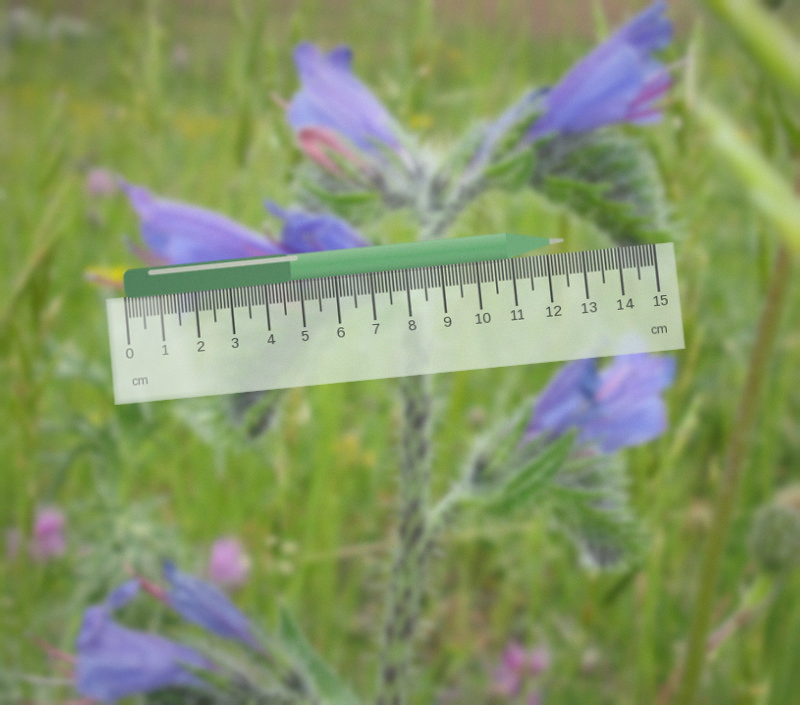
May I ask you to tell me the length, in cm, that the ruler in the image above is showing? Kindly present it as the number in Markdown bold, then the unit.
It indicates **12.5** cm
